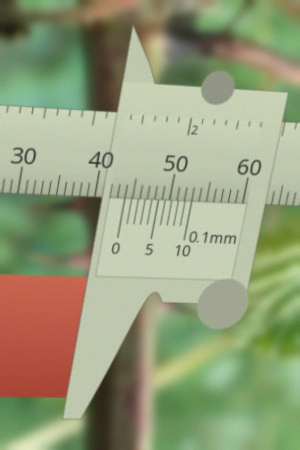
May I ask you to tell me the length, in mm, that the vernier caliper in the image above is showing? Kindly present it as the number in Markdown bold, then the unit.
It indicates **44.0** mm
